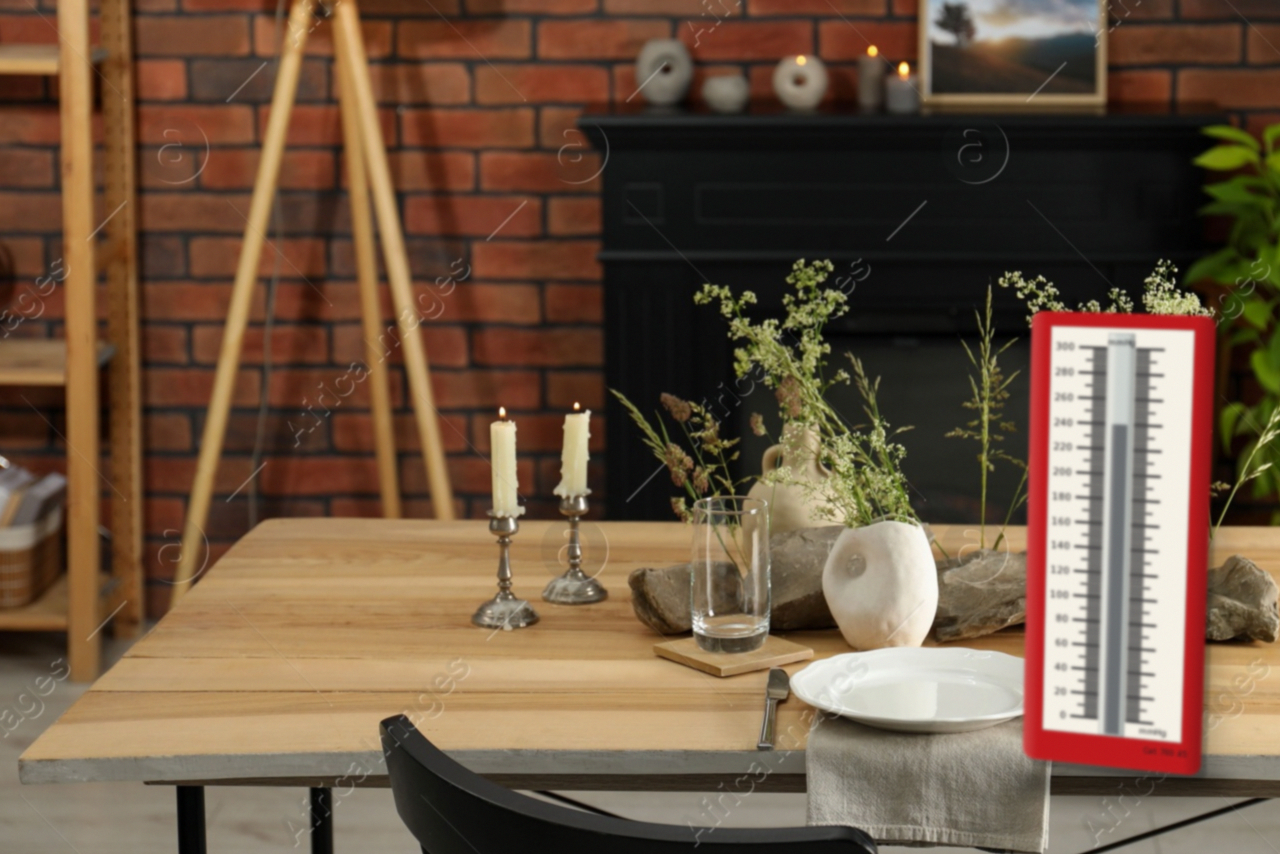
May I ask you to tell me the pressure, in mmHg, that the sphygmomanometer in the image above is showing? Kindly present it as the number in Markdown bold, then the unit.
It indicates **240** mmHg
